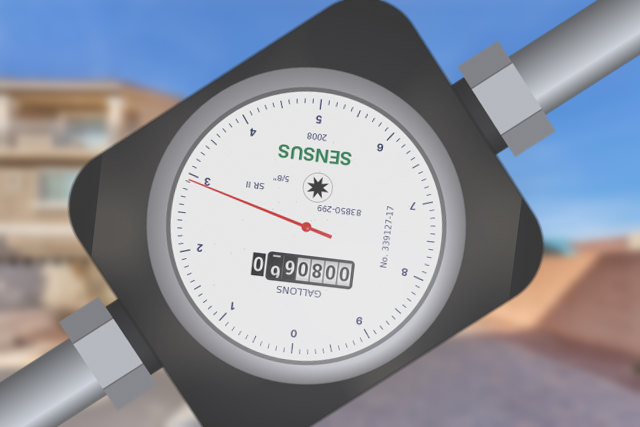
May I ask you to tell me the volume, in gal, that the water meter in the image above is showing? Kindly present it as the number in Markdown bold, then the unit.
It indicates **80662.9** gal
